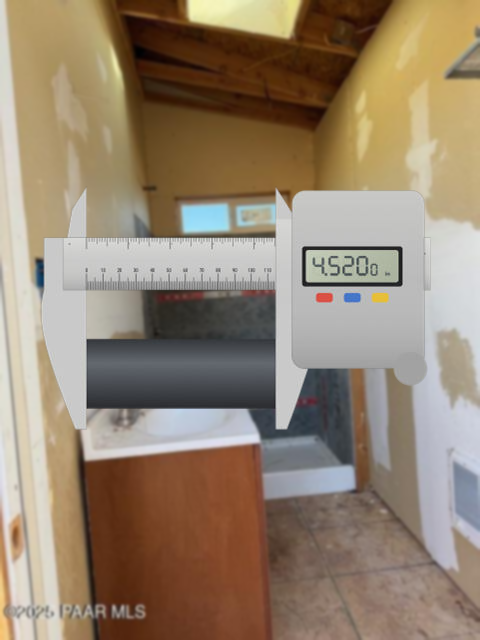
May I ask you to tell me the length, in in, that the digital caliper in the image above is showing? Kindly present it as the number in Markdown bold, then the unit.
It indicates **4.5200** in
